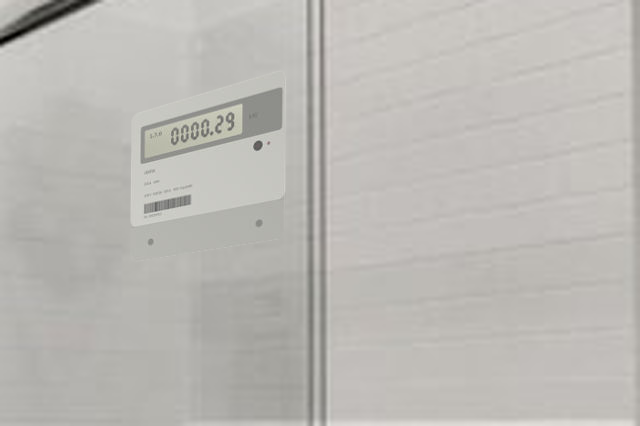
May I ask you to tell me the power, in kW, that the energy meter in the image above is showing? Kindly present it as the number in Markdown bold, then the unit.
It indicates **0.29** kW
